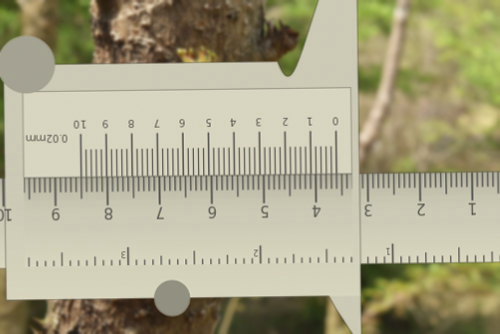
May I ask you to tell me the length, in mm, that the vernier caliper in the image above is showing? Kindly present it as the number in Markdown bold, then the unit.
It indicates **36.0** mm
